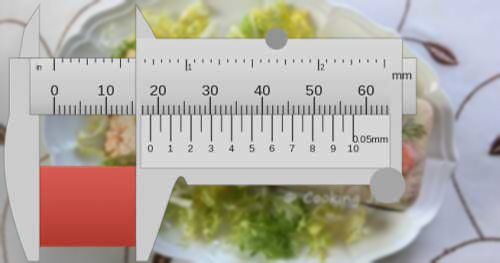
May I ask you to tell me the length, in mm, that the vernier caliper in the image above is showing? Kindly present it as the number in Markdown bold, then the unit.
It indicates **18.5** mm
